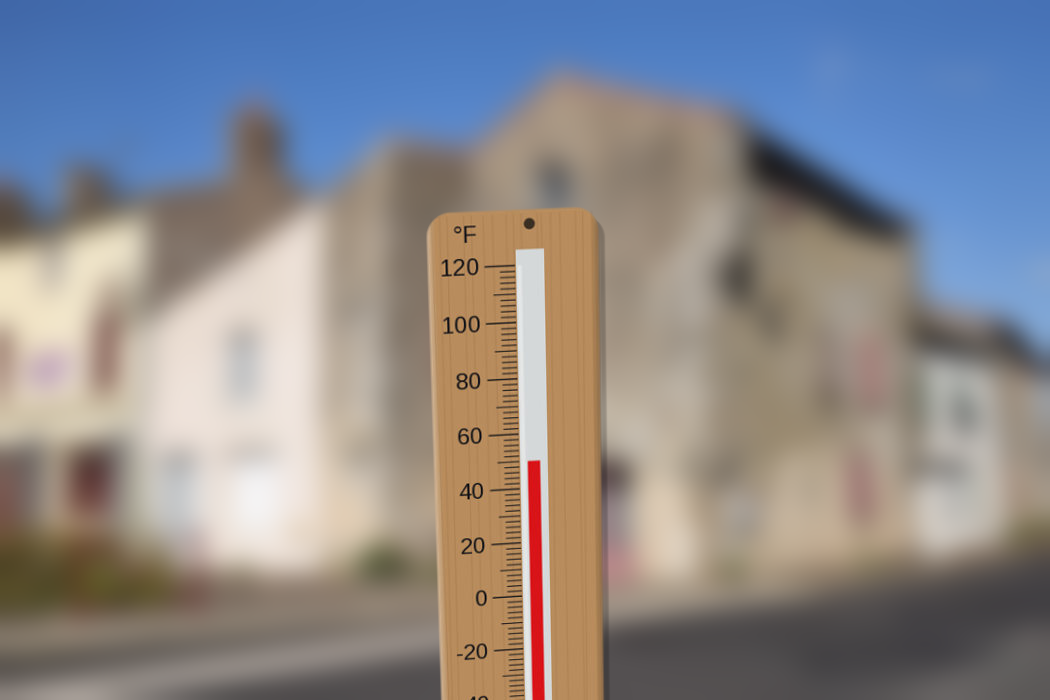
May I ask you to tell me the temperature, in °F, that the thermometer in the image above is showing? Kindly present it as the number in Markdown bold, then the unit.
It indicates **50** °F
